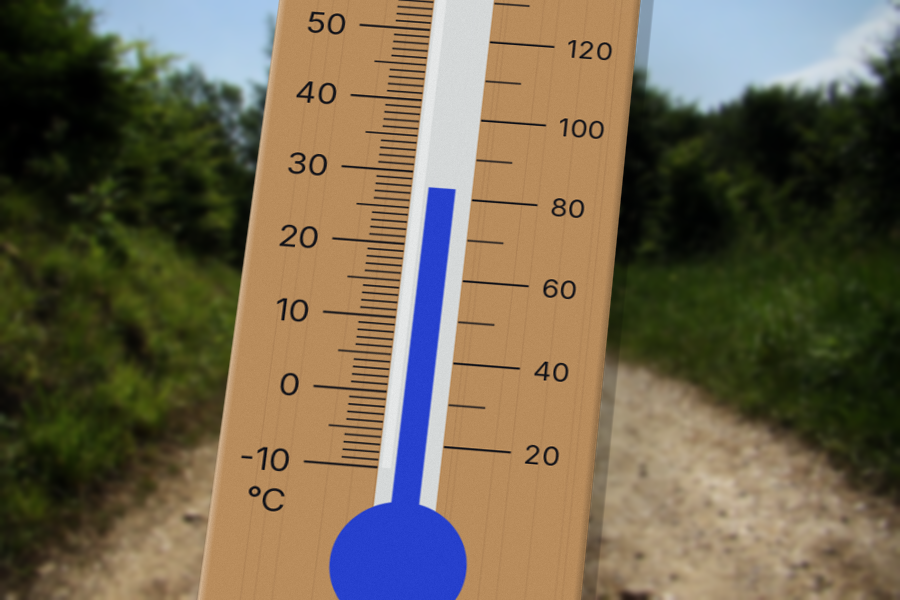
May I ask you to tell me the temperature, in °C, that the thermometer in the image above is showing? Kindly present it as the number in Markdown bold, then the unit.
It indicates **28** °C
